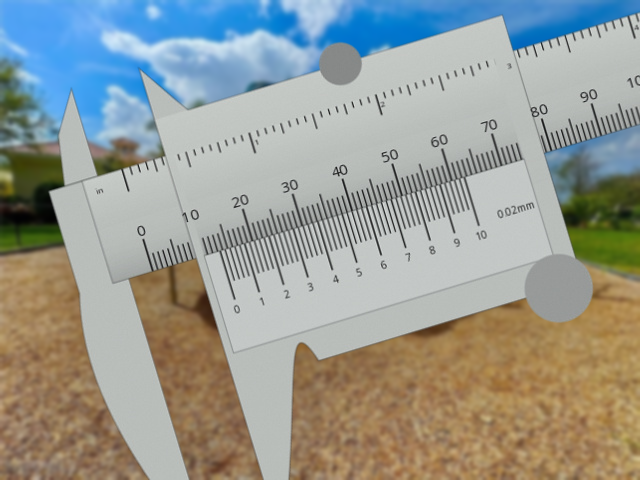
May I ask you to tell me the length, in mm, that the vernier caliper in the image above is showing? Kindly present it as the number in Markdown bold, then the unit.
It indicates **13.5** mm
